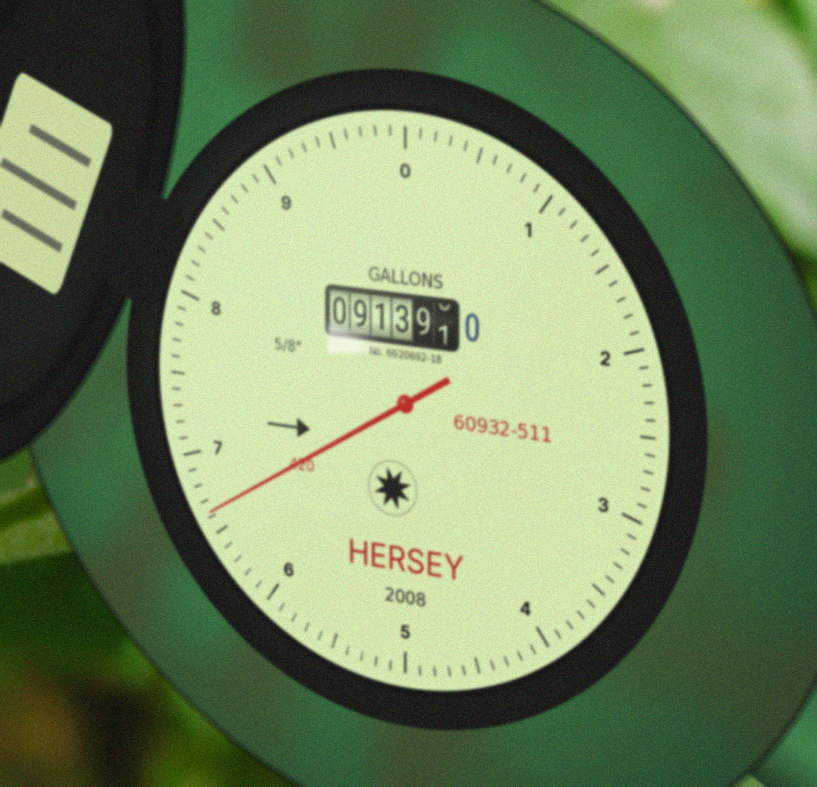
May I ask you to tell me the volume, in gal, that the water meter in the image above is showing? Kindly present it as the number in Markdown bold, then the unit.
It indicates **913906.6** gal
